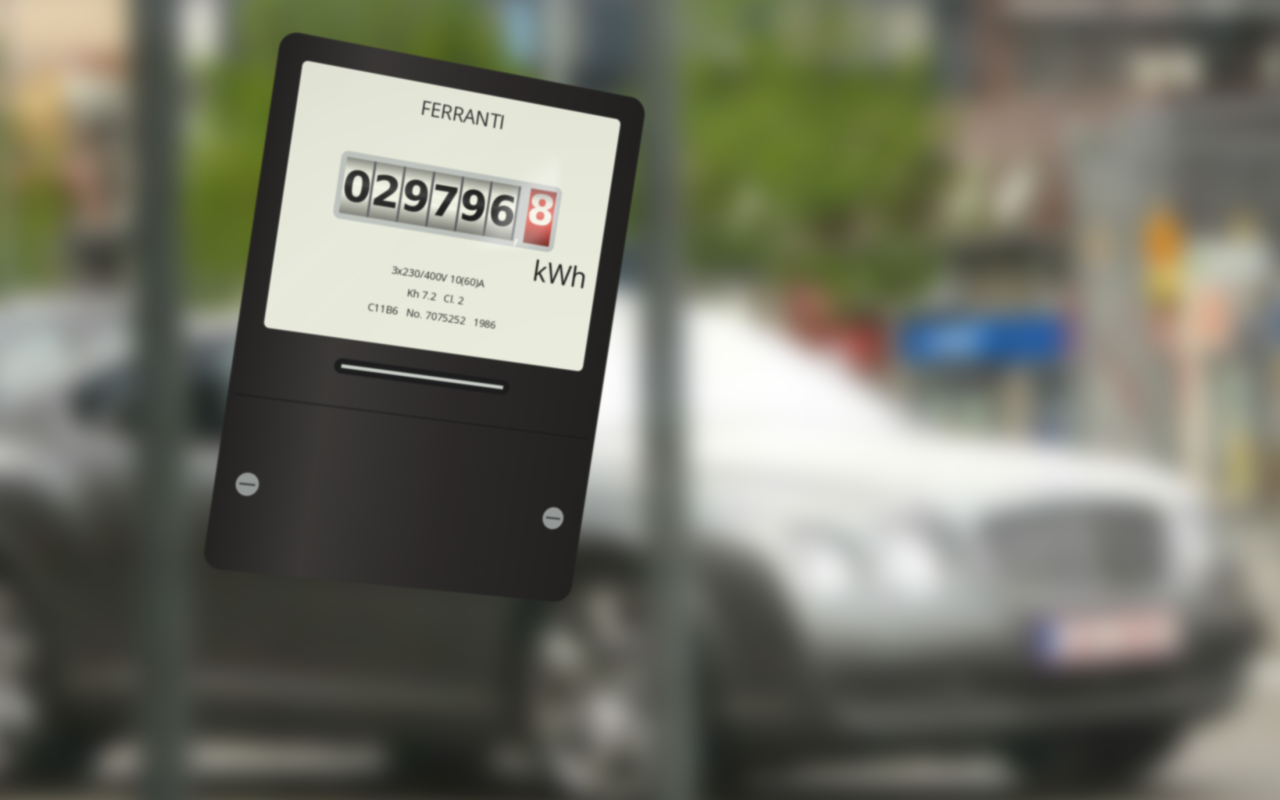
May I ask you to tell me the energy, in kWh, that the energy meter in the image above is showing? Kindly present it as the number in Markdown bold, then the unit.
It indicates **29796.8** kWh
